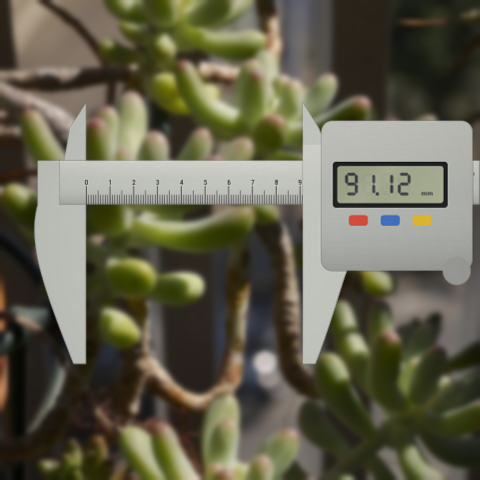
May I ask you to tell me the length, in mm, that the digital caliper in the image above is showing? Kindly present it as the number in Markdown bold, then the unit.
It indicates **91.12** mm
